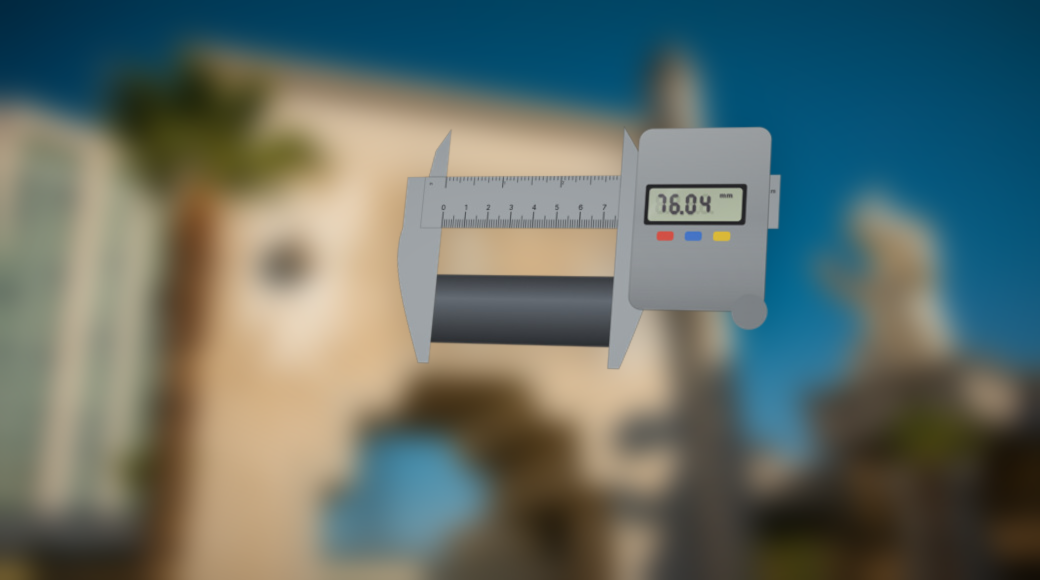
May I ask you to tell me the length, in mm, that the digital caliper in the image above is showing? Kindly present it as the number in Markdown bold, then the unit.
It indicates **76.04** mm
